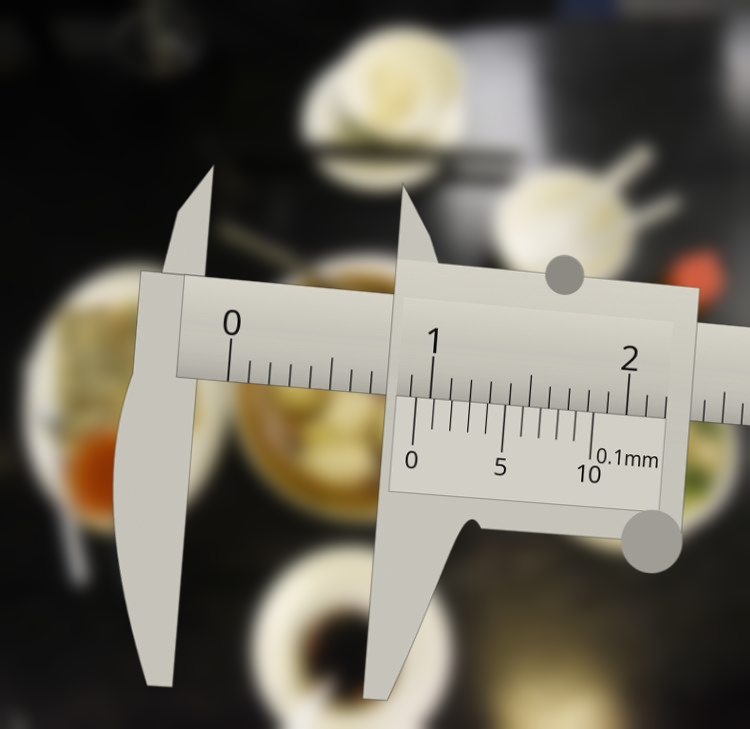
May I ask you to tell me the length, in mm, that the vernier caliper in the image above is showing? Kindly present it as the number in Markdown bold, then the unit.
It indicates **9.3** mm
